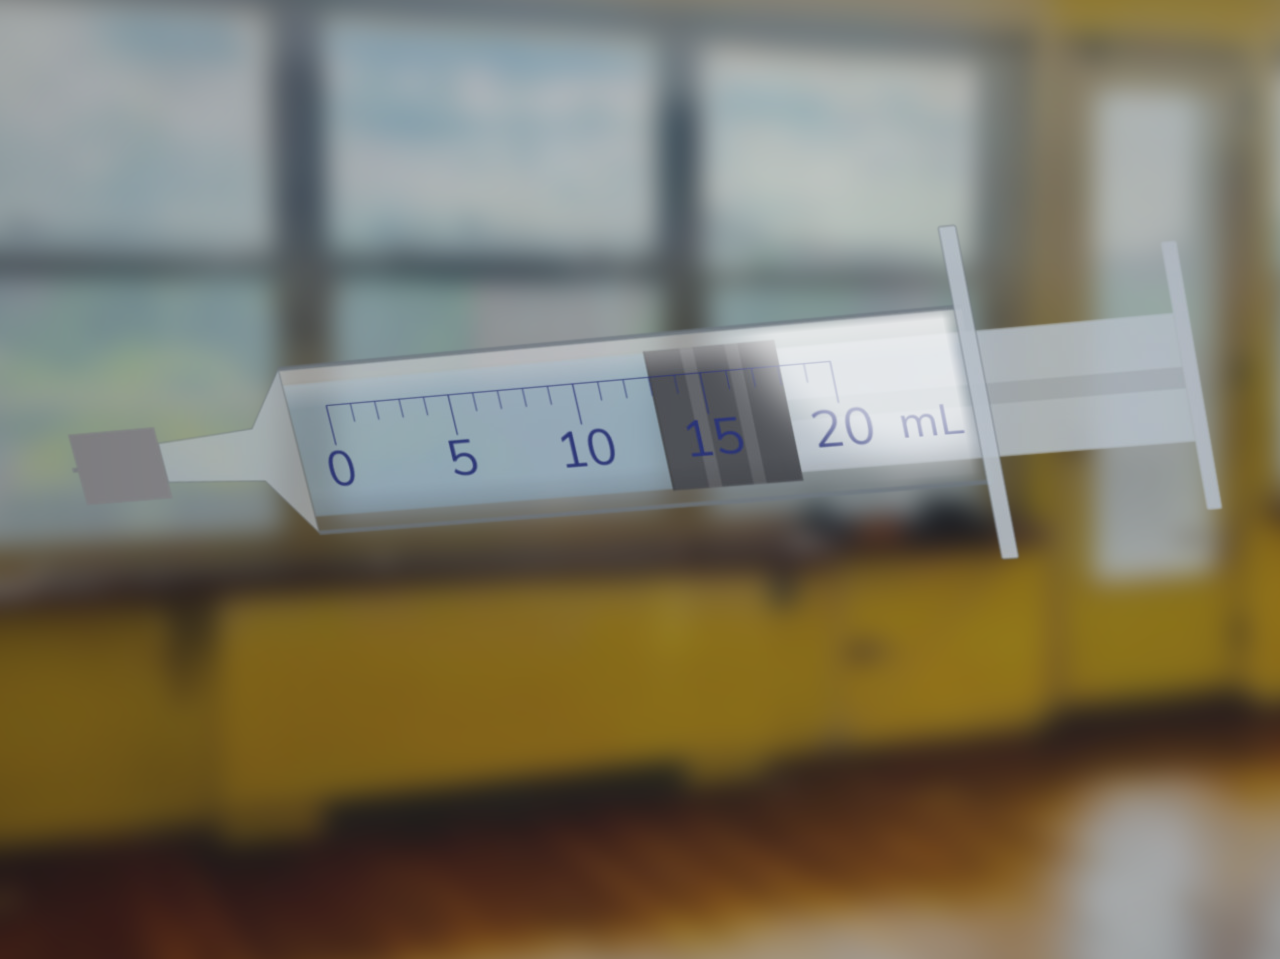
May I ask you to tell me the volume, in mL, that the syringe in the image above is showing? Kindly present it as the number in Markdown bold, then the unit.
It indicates **13** mL
